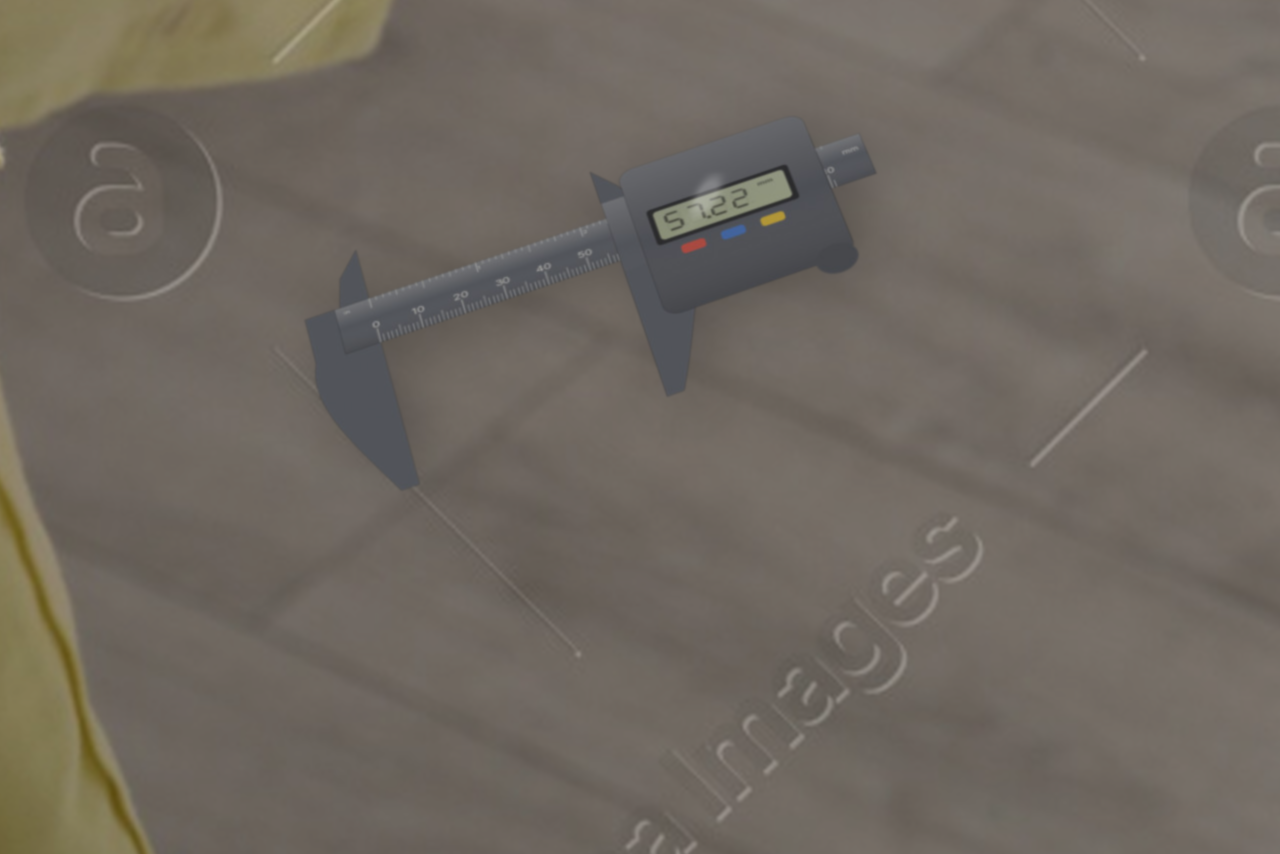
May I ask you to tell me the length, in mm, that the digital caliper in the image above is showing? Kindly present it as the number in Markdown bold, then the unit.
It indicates **57.22** mm
